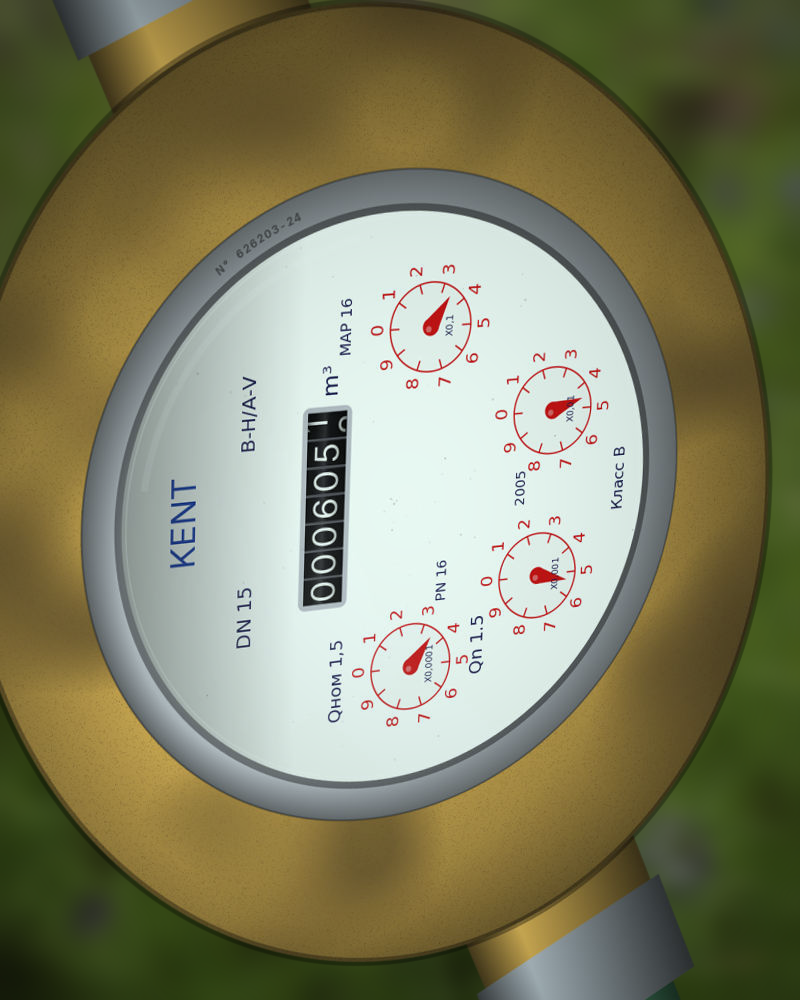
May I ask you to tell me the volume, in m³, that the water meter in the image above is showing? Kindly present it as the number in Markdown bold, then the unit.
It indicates **6051.3453** m³
